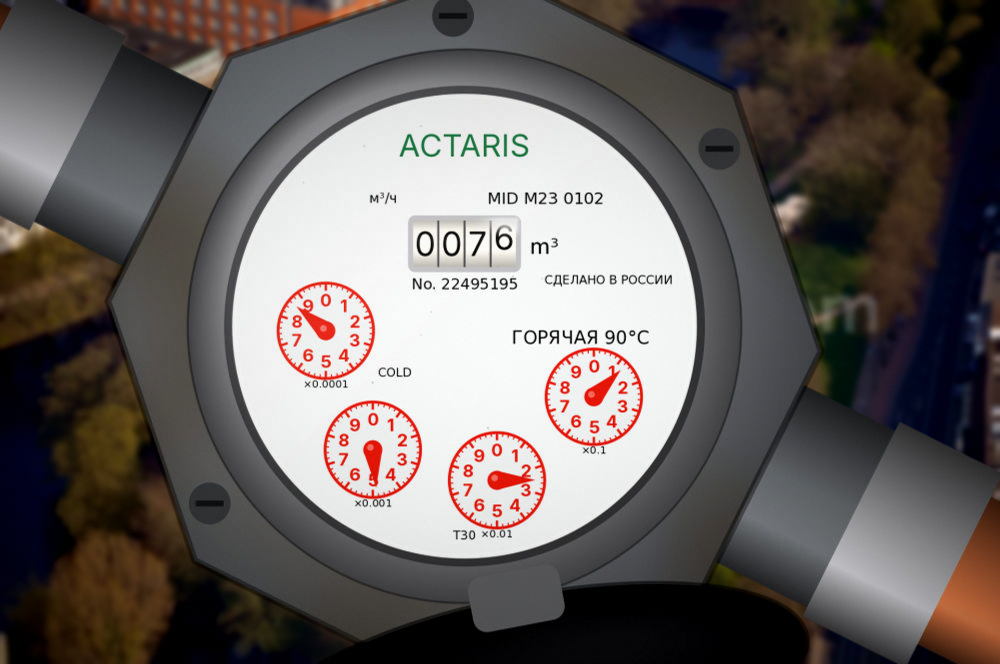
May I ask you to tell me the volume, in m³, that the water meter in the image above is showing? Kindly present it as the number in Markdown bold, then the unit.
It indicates **76.1248** m³
